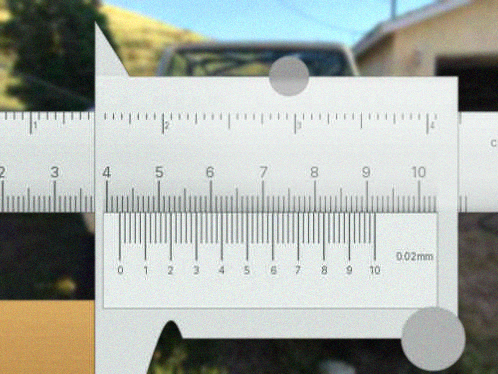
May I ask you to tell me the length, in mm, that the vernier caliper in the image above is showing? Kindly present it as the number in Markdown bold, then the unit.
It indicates **42.5** mm
